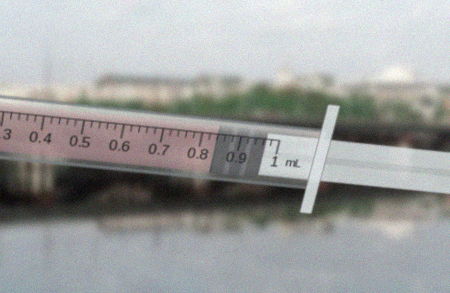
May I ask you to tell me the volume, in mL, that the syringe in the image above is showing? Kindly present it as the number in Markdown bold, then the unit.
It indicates **0.84** mL
